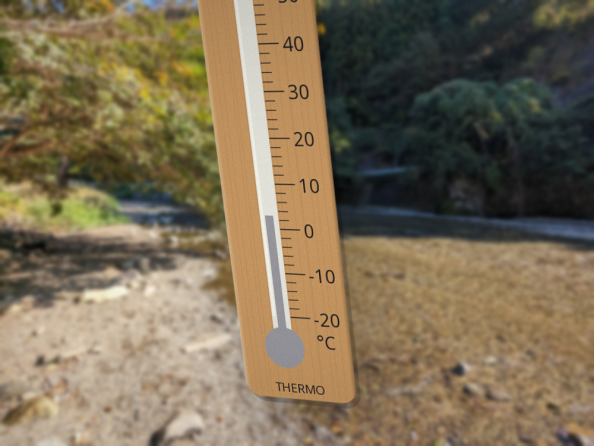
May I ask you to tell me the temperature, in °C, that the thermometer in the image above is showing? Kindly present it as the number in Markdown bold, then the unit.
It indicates **3** °C
